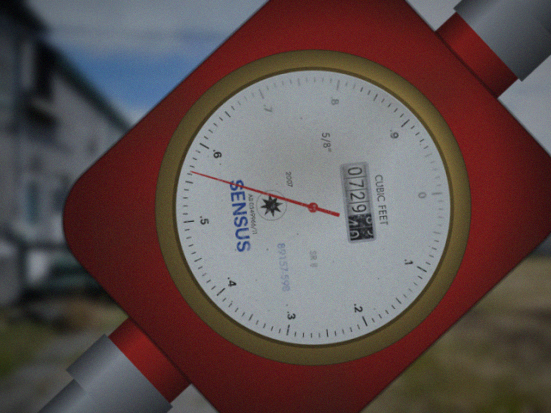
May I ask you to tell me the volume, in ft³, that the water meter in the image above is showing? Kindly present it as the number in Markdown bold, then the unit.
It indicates **72939.56** ft³
